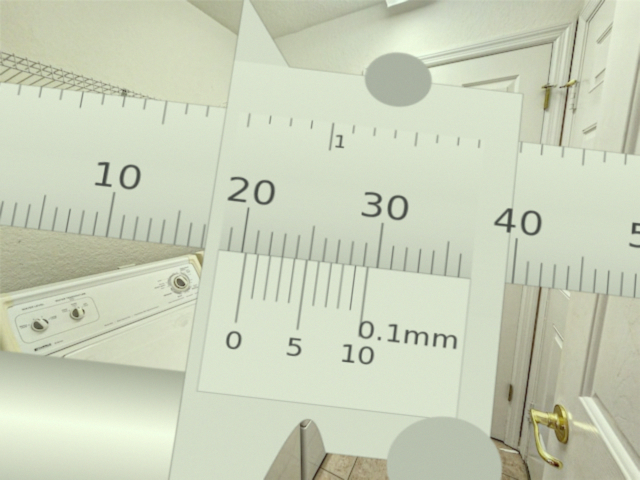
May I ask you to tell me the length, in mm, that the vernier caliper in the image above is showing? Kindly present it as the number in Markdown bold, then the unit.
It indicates **20.3** mm
